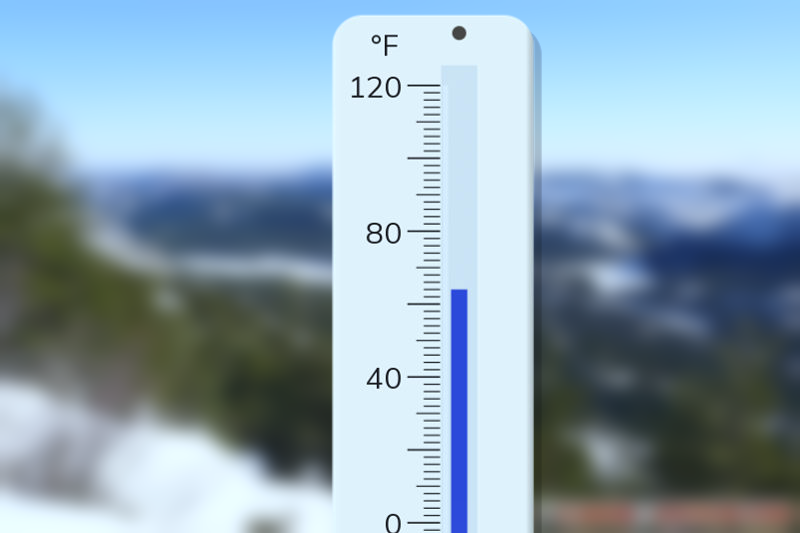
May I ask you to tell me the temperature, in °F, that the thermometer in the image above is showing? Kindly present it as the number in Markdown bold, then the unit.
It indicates **64** °F
